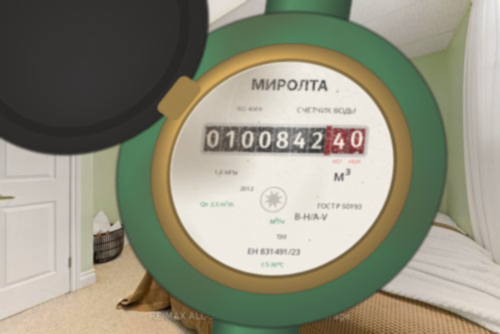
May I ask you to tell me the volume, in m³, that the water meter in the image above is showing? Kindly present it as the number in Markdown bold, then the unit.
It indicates **100842.40** m³
